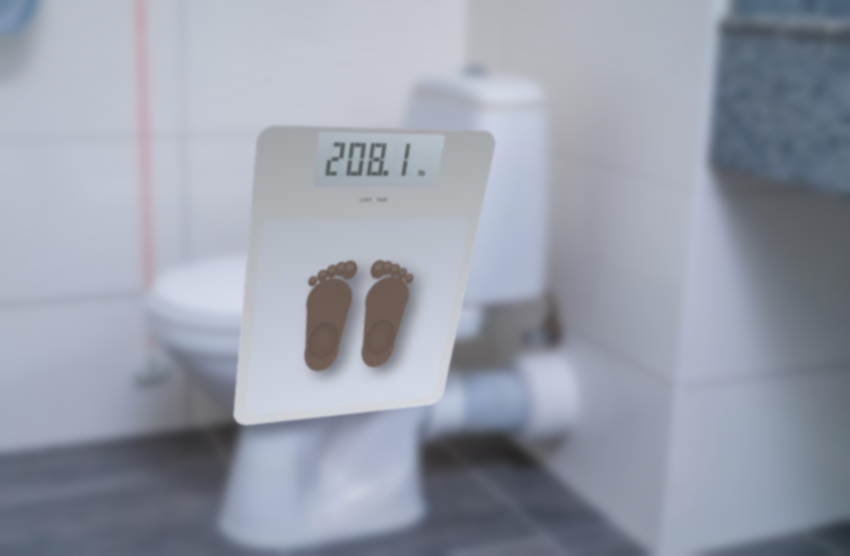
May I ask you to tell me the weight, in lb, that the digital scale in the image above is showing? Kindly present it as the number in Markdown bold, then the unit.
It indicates **208.1** lb
